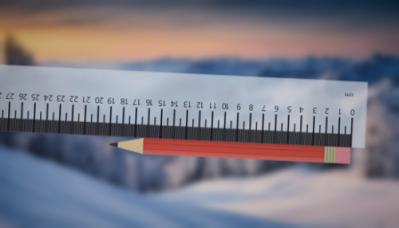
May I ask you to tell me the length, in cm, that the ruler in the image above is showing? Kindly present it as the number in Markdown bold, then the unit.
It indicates **19** cm
